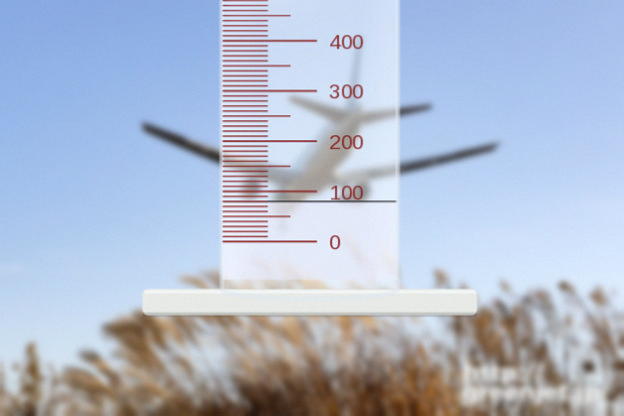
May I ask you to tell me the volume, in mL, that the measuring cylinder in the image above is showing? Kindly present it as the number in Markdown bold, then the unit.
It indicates **80** mL
